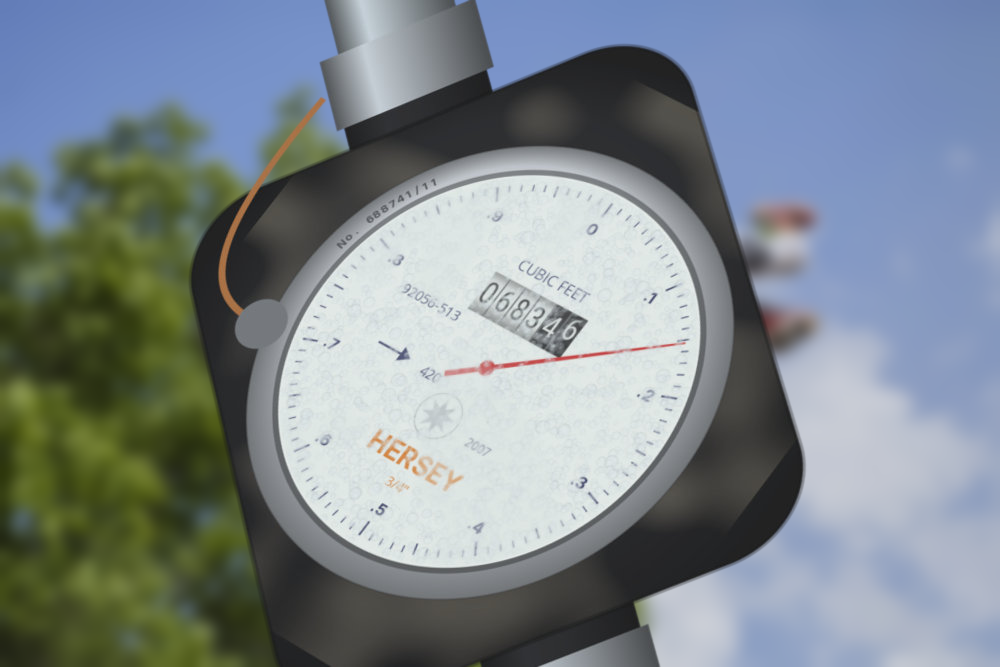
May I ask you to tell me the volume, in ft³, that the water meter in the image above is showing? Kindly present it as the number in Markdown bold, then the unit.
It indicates **68346.15** ft³
